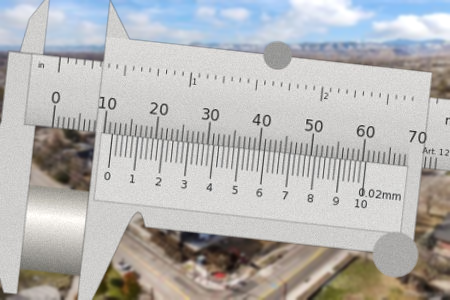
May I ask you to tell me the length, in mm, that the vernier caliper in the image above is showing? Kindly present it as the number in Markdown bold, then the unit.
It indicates **11.6** mm
